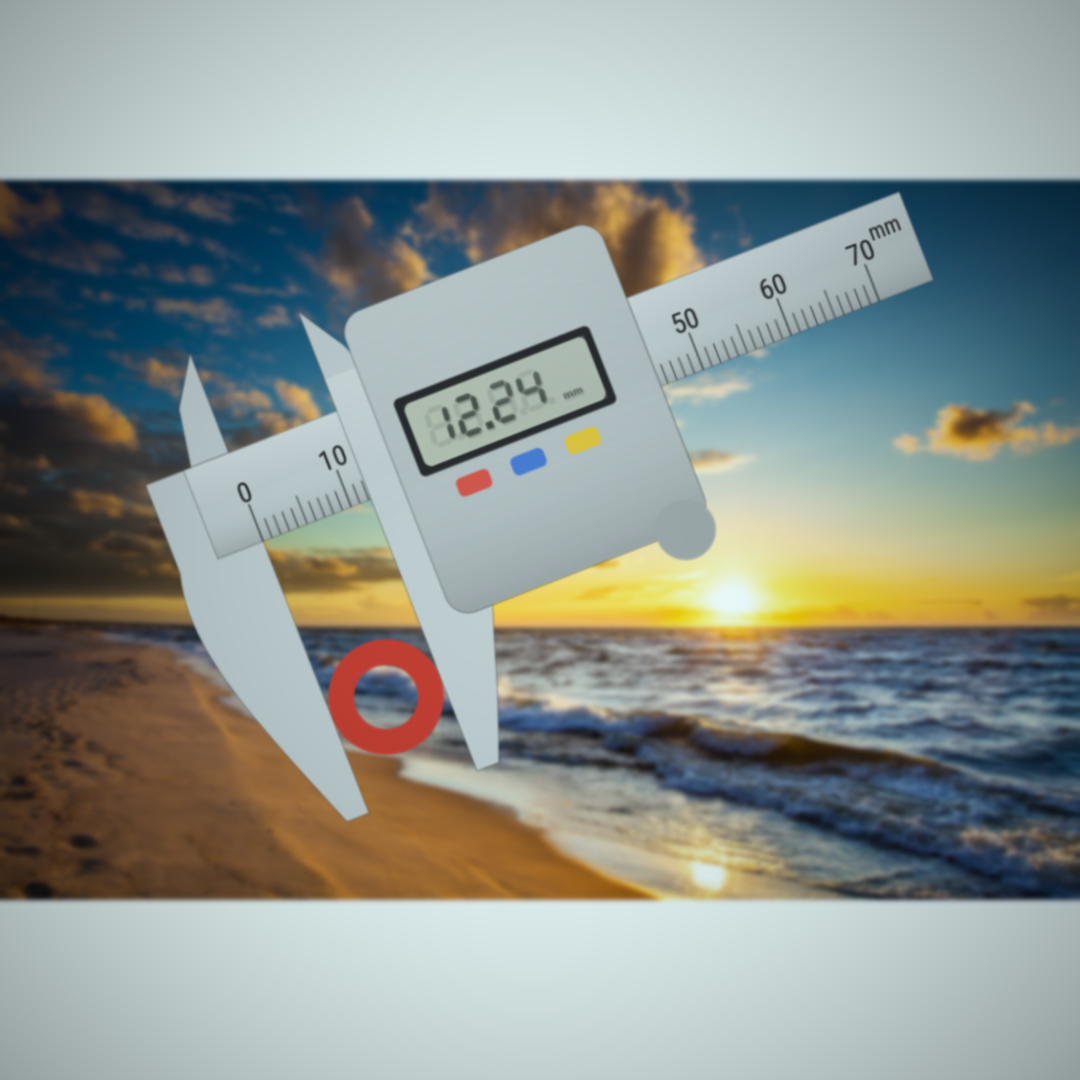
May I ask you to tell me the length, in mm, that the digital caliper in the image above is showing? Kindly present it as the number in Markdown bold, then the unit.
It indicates **12.24** mm
